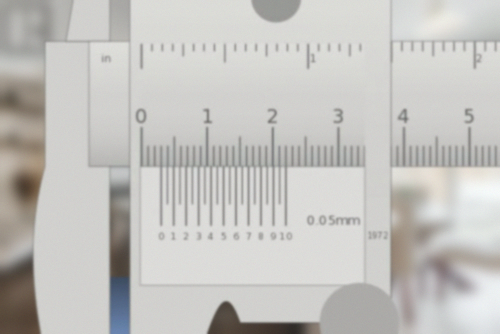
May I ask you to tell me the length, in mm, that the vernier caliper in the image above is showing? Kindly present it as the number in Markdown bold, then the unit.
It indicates **3.0** mm
